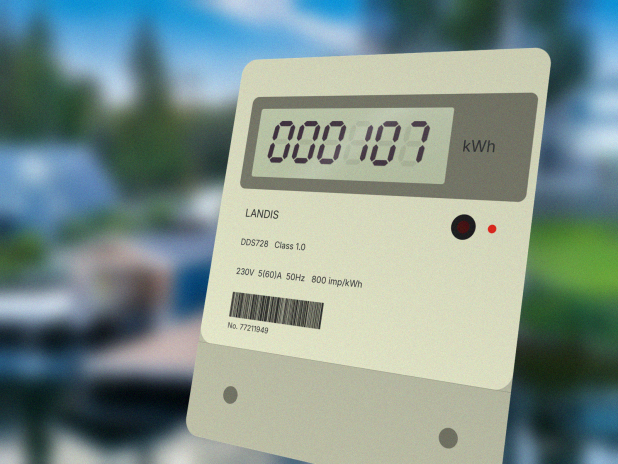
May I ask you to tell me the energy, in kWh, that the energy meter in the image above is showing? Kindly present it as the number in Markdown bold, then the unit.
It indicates **107** kWh
